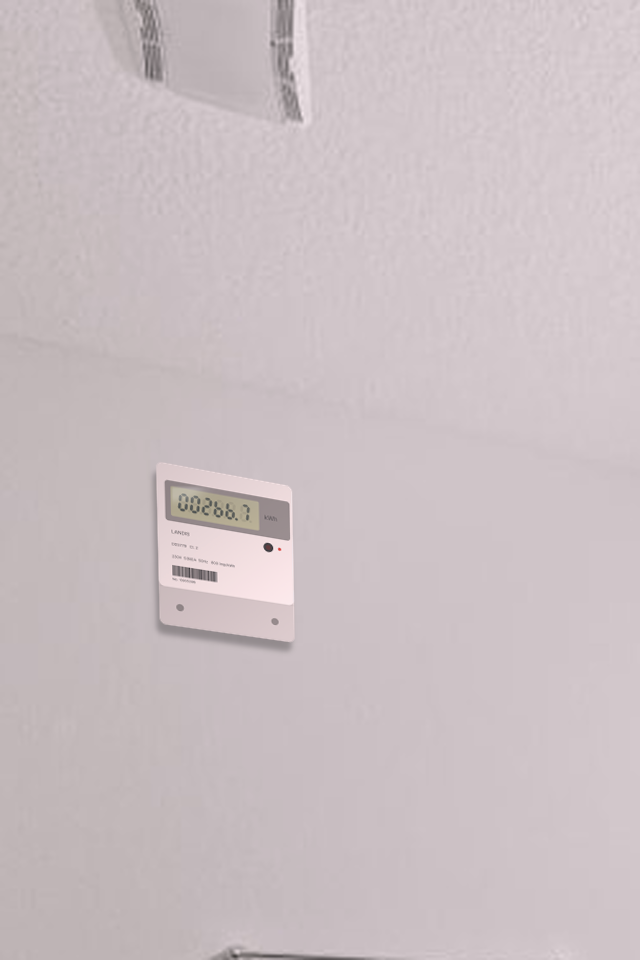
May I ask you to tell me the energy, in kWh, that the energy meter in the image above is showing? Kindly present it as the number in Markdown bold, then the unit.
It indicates **266.7** kWh
